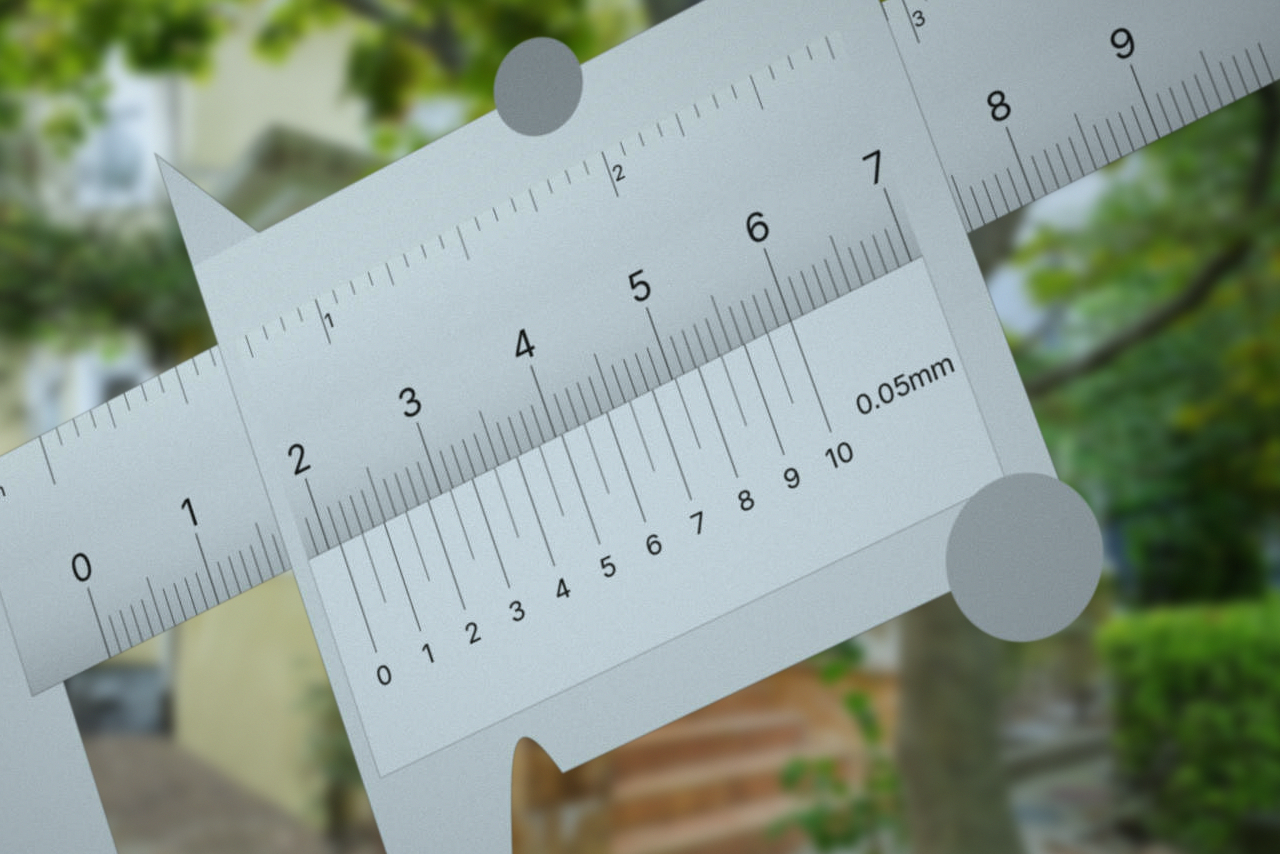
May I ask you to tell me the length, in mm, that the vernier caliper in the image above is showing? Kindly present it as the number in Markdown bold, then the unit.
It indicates **21.0** mm
